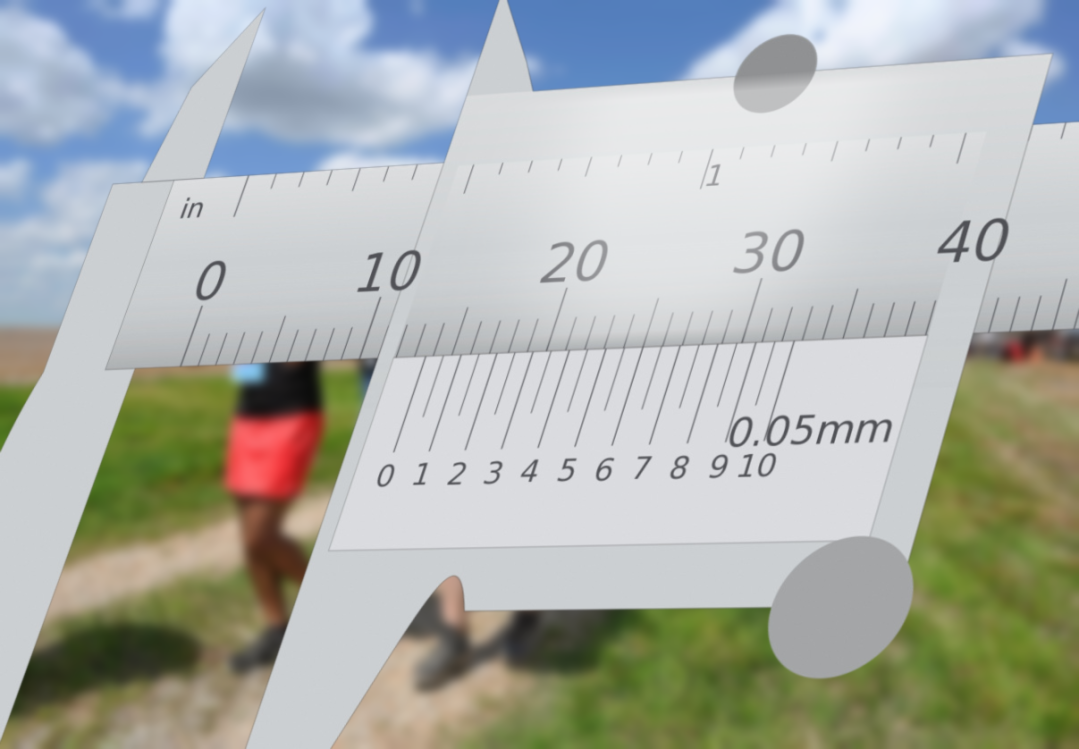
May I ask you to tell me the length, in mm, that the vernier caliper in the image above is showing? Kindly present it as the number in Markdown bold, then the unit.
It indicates **13.6** mm
